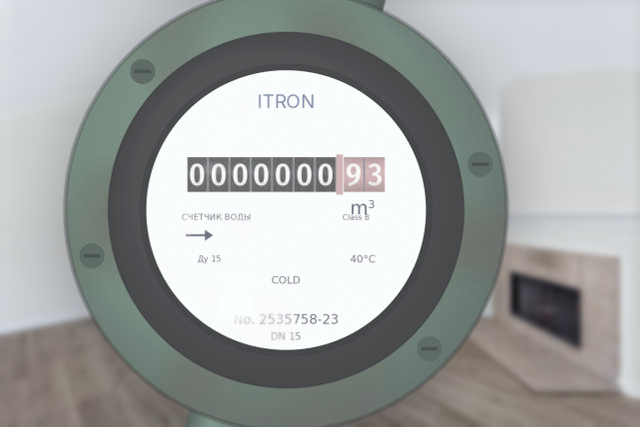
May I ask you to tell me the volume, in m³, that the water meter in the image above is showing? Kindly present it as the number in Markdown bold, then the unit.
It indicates **0.93** m³
